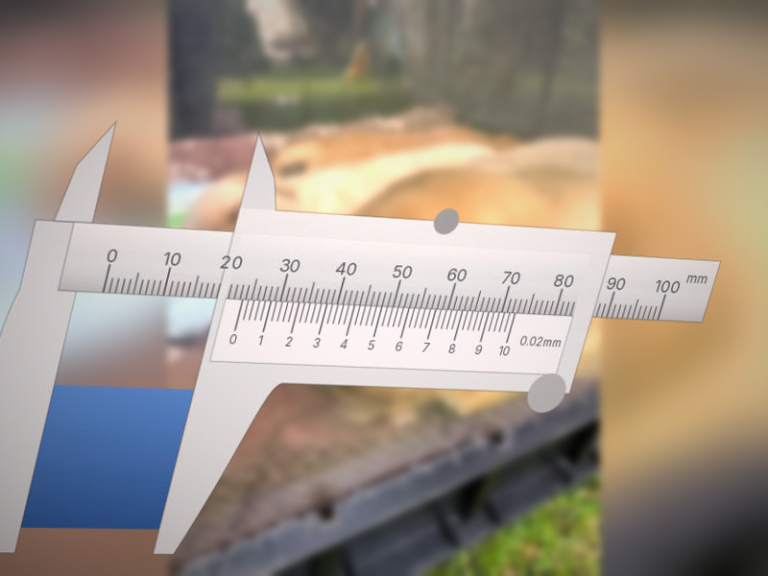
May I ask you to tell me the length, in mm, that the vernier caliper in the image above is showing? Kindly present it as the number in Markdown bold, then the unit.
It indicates **23.5** mm
